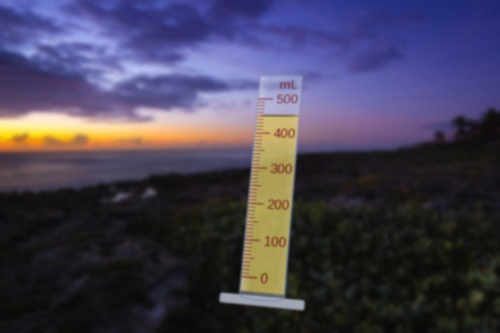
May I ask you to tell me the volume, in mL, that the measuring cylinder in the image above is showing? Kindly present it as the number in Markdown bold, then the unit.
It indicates **450** mL
